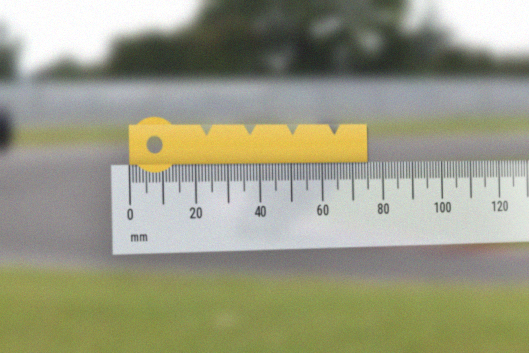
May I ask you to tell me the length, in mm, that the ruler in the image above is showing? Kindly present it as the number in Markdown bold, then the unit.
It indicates **75** mm
